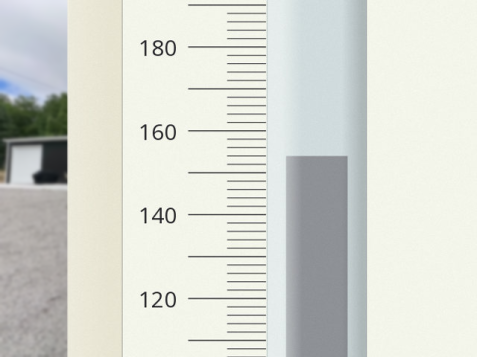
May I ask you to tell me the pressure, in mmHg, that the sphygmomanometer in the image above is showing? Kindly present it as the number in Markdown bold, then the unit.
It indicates **154** mmHg
